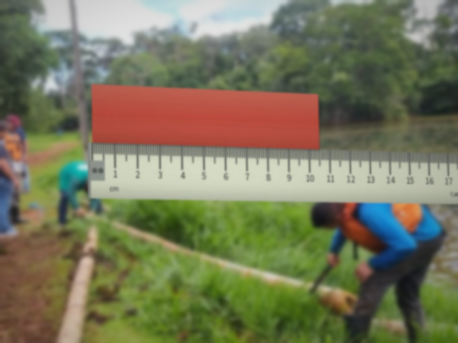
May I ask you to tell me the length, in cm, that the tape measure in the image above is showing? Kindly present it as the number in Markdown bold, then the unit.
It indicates **10.5** cm
